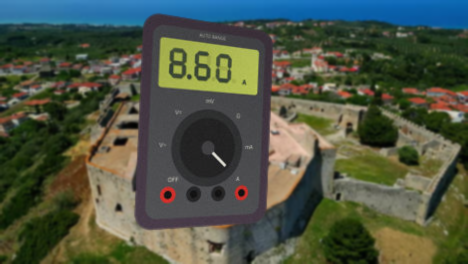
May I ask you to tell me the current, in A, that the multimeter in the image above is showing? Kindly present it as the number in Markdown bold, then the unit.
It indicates **8.60** A
